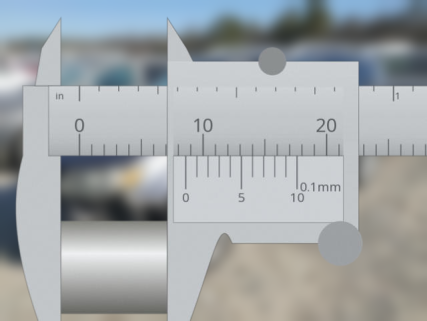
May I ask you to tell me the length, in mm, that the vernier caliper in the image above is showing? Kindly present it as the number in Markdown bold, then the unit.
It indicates **8.6** mm
